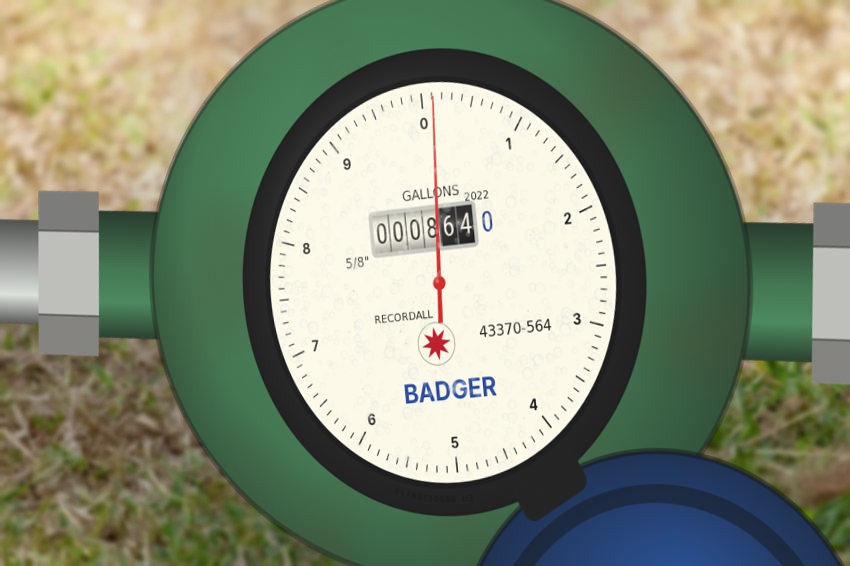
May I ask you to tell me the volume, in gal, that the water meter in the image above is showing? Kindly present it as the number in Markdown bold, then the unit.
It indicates **8640.1** gal
